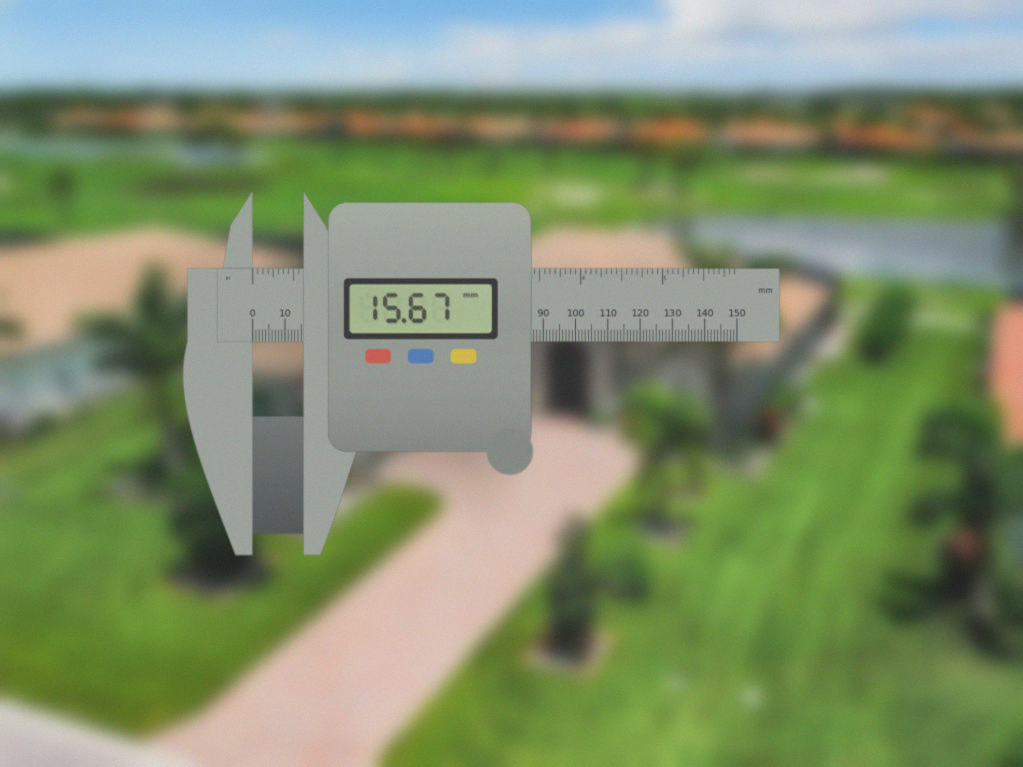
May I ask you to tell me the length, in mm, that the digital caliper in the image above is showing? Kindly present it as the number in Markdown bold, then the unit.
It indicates **15.67** mm
